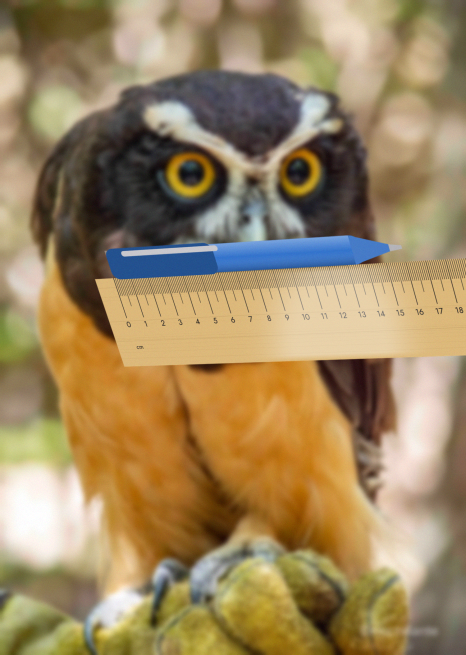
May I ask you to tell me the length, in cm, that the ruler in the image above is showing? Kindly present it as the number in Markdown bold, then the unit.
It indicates **16** cm
